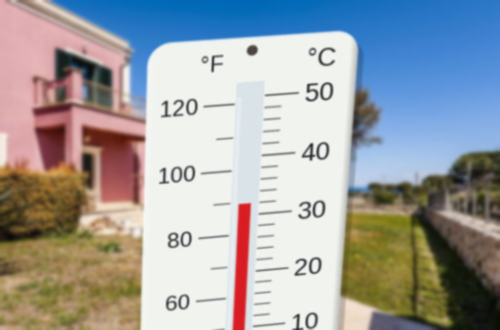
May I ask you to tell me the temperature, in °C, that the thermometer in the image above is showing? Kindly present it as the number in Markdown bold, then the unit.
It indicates **32** °C
